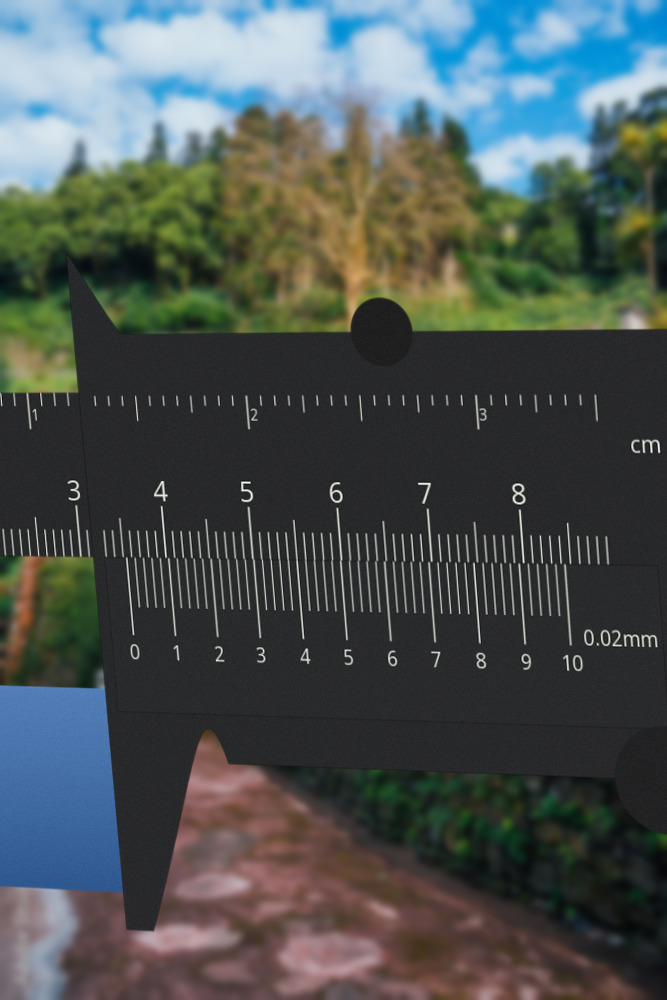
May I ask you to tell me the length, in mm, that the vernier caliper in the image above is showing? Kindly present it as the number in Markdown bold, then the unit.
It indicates **35.4** mm
